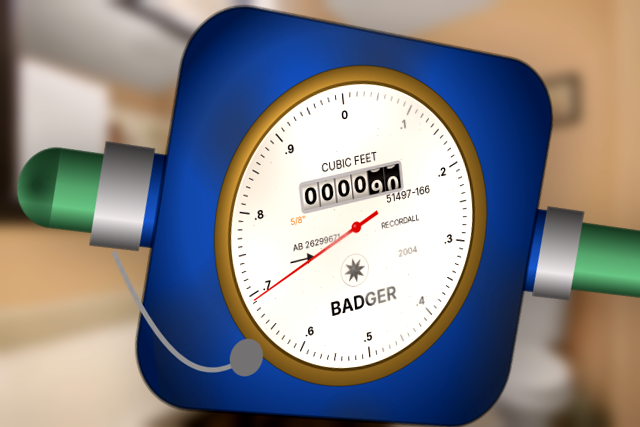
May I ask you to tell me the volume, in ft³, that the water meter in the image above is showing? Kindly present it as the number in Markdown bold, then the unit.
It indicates **89.69** ft³
